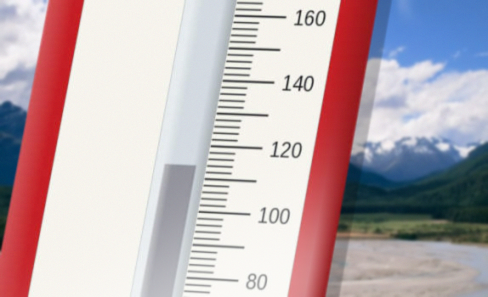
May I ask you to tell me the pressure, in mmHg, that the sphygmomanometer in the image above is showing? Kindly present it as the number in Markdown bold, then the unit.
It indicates **114** mmHg
